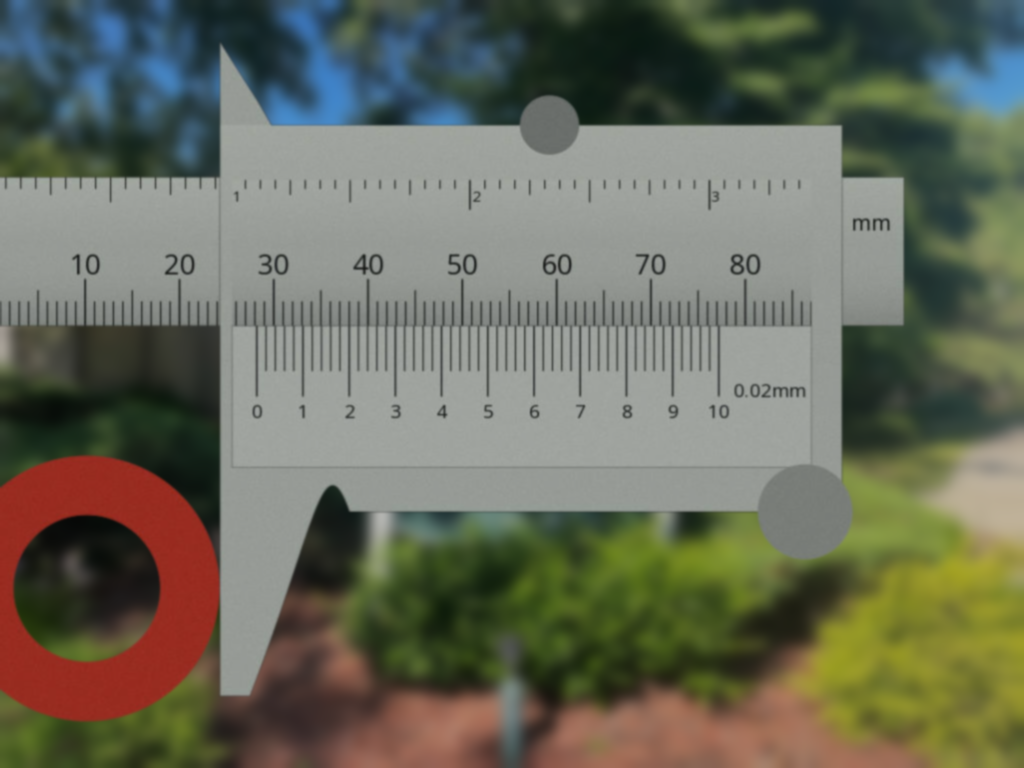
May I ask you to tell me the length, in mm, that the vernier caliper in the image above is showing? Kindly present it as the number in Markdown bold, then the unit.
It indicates **28.2** mm
